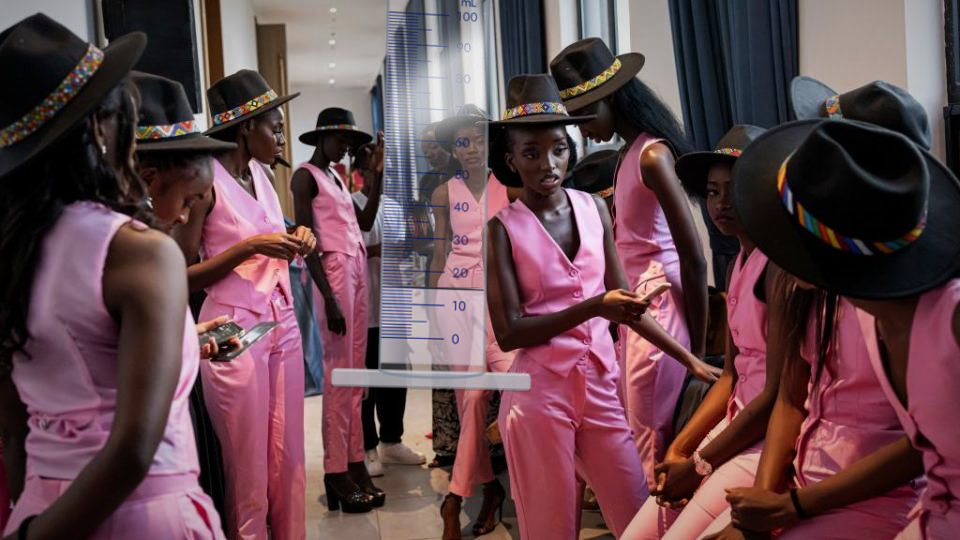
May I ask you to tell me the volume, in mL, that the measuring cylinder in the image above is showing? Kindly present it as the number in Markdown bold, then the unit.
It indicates **15** mL
